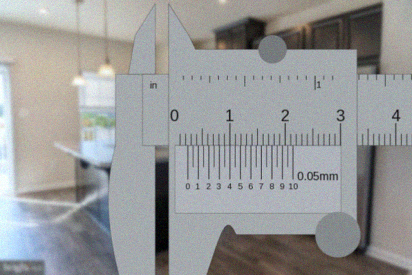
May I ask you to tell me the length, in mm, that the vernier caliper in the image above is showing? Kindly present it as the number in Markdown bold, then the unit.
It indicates **2.4** mm
